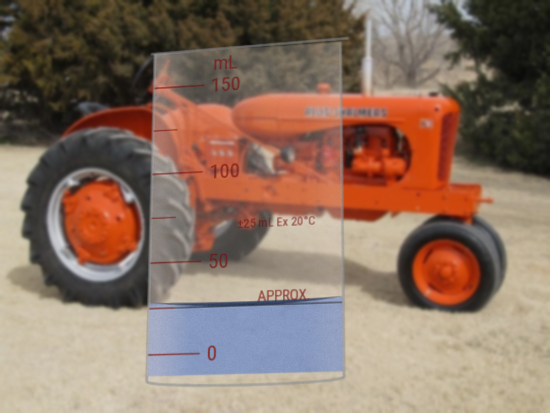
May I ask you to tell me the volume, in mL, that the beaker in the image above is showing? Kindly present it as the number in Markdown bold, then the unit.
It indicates **25** mL
